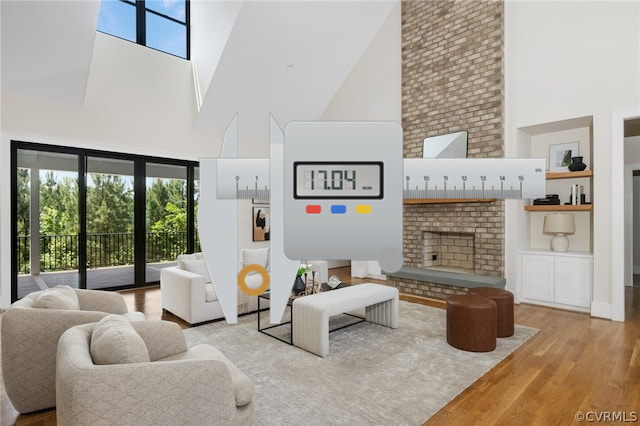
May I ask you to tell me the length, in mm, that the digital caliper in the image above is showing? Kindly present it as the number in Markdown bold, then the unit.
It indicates **17.04** mm
